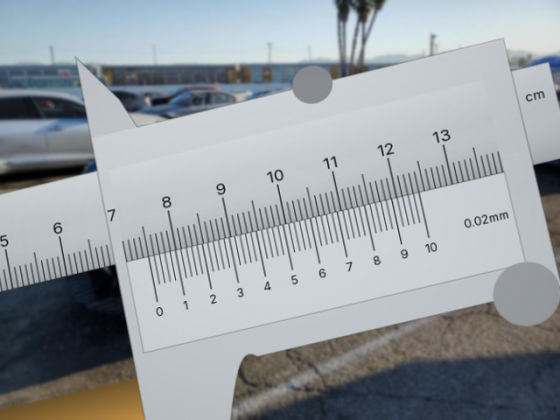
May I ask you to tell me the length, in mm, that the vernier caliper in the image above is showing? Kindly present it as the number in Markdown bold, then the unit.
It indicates **75.0** mm
